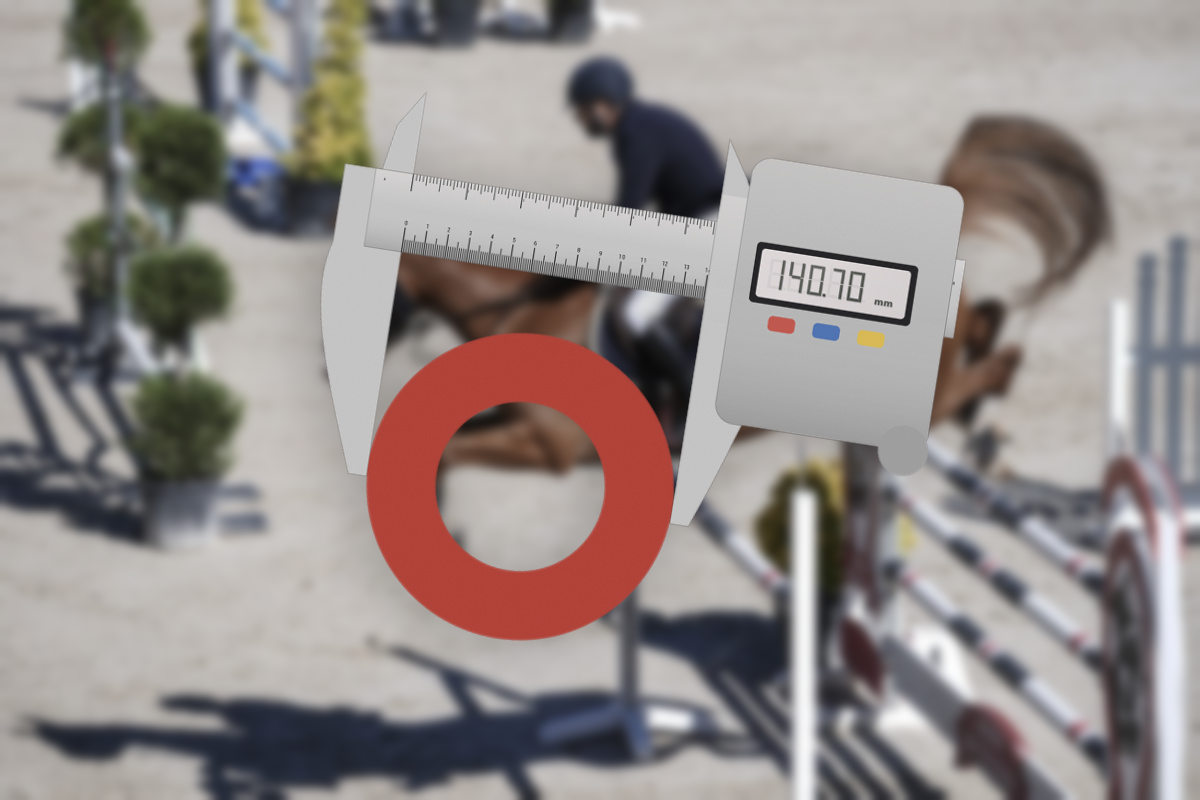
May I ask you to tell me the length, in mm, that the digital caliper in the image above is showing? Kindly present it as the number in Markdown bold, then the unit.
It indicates **140.70** mm
